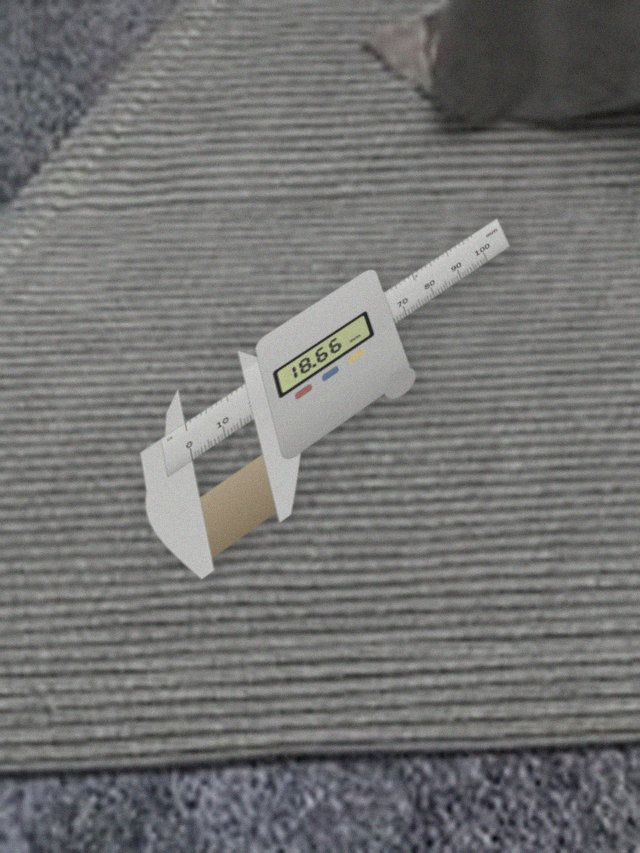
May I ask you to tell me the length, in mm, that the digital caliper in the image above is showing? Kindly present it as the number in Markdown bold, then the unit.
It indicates **18.66** mm
